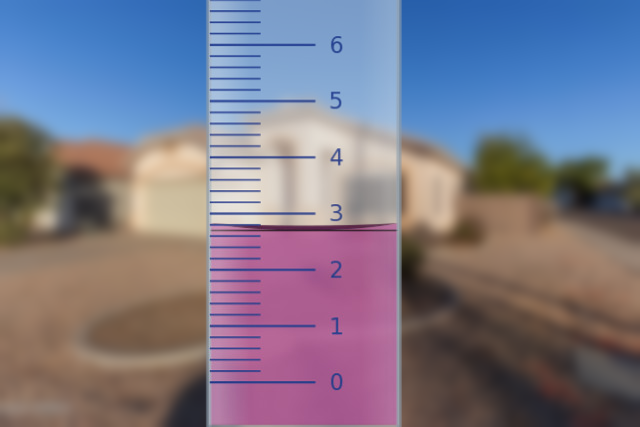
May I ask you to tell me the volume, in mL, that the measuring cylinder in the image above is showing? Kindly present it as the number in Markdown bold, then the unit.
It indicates **2.7** mL
